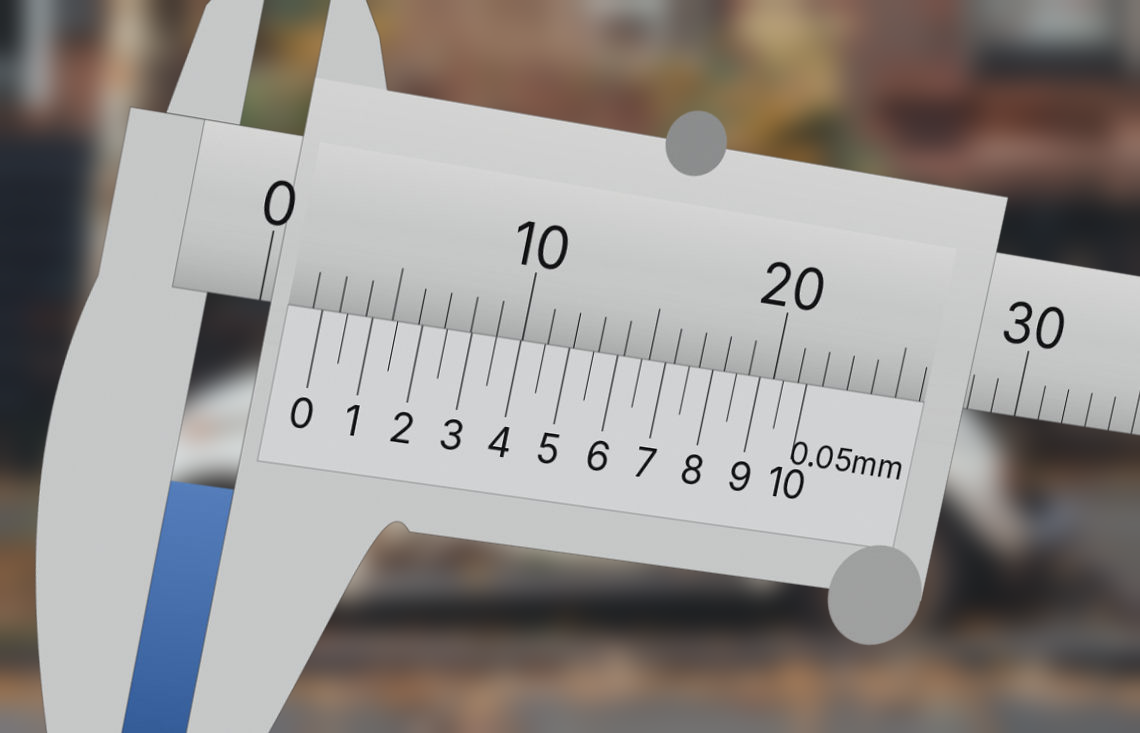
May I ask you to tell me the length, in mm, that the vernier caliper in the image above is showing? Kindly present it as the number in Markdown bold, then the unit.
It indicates **2.35** mm
